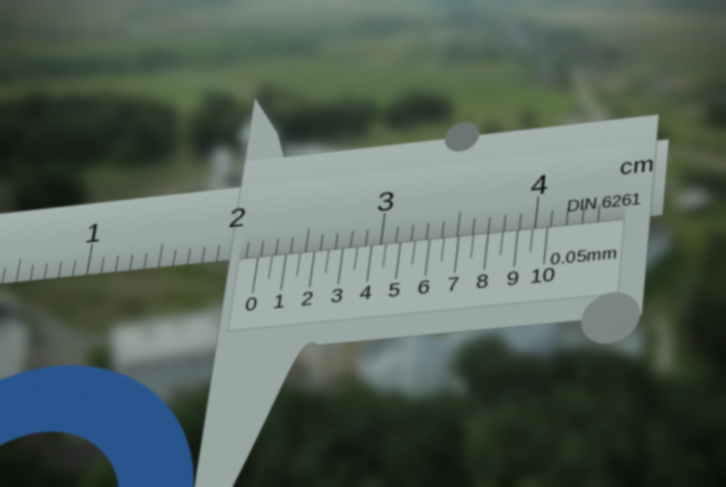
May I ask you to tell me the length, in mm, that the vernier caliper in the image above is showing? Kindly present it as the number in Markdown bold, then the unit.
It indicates **21.8** mm
